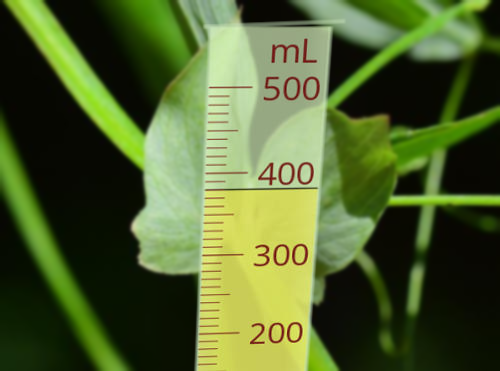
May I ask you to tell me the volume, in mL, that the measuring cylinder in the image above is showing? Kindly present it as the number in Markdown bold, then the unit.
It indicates **380** mL
